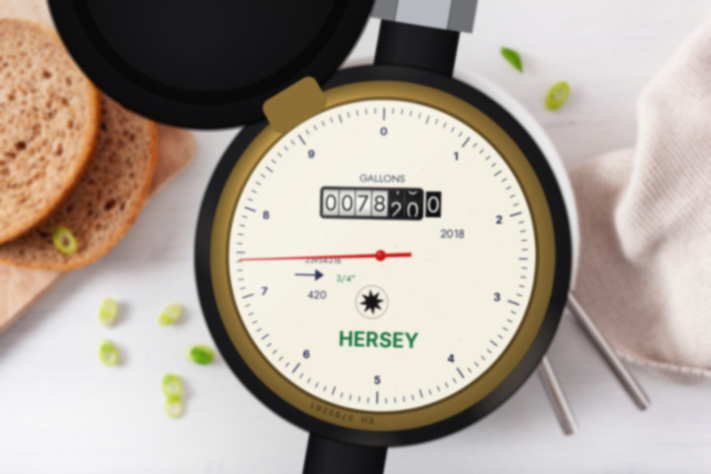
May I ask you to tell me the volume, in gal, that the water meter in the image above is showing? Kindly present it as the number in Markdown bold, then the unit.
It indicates **78197.4** gal
